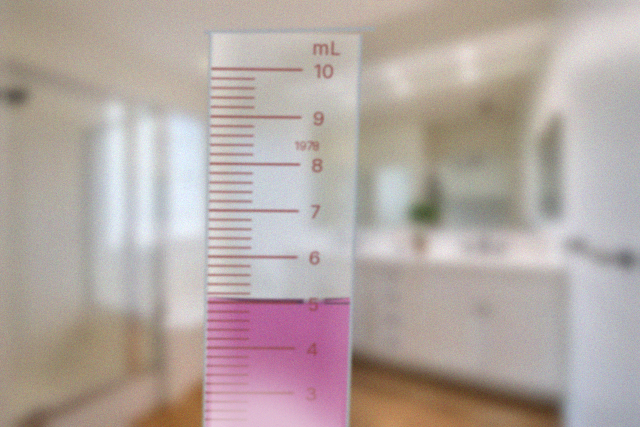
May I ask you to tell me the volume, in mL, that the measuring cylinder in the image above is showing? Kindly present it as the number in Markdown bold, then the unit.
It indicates **5** mL
